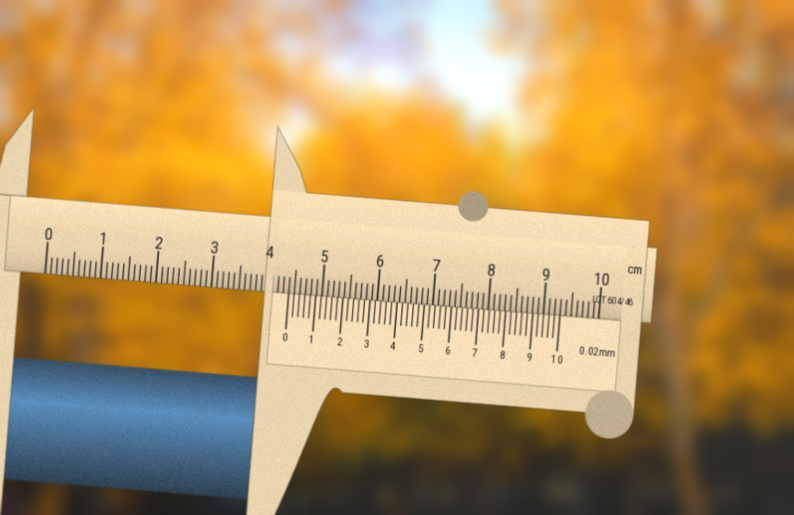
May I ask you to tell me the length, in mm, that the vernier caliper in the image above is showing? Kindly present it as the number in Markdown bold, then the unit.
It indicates **44.0** mm
